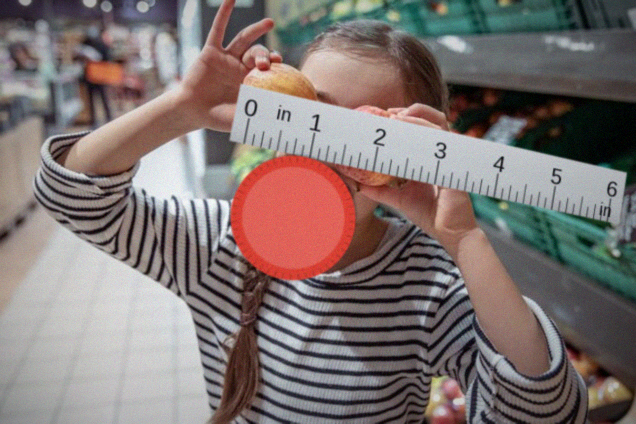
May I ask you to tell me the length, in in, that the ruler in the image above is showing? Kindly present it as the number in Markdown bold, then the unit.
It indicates **1.875** in
